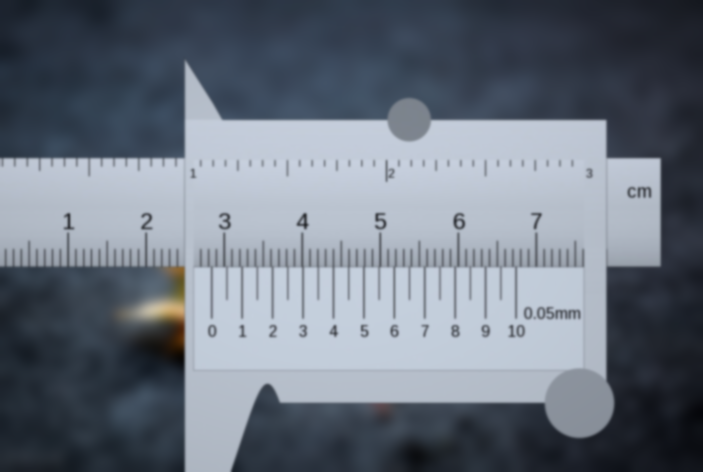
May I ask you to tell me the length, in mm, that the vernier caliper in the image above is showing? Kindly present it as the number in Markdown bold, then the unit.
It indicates **28.4** mm
